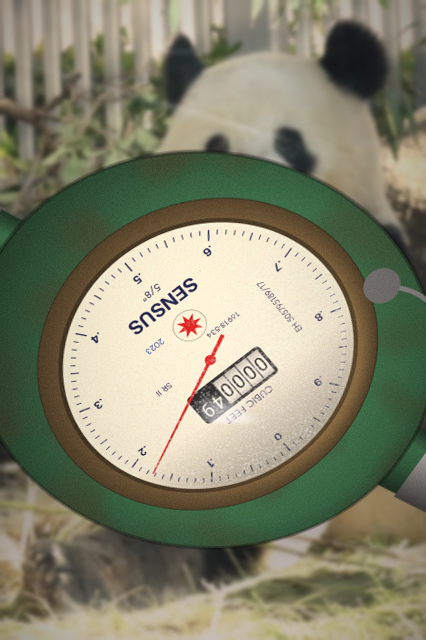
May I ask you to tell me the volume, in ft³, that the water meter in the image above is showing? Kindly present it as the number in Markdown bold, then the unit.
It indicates **49.17** ft³
